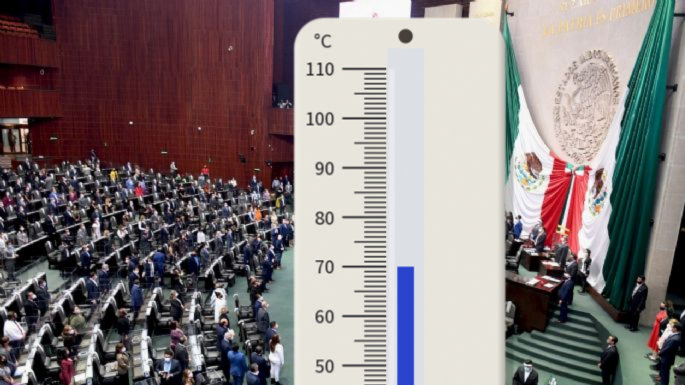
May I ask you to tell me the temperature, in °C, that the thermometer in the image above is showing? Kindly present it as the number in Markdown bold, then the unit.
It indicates **70** °C
